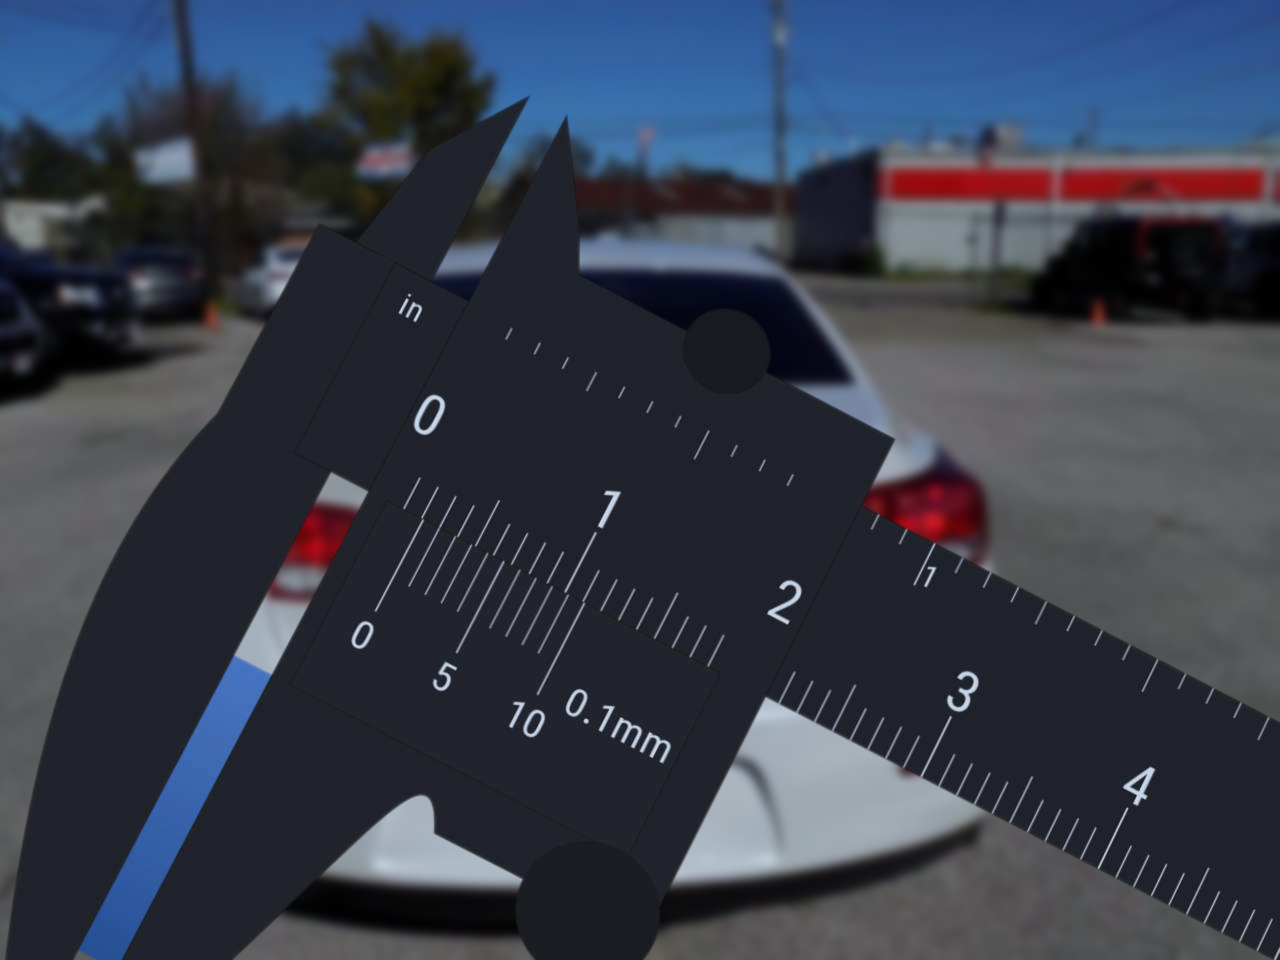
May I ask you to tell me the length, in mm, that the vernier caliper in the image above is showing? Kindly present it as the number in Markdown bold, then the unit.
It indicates **2.1** mm
